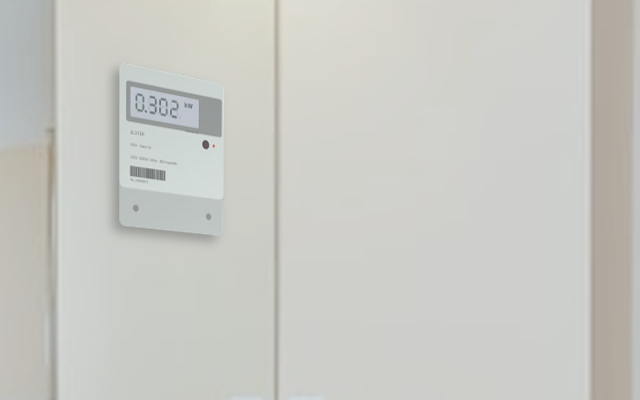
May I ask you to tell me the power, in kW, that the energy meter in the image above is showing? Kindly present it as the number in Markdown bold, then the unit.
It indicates **0.302** kW
